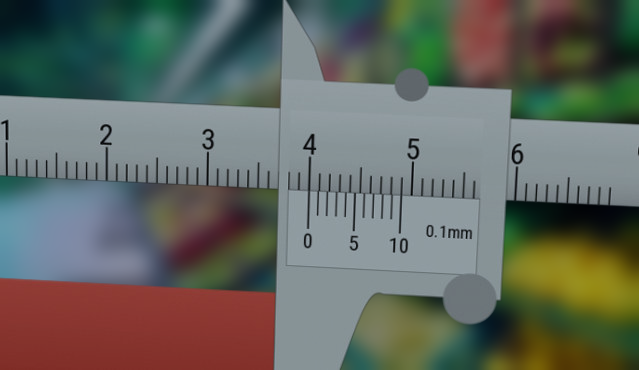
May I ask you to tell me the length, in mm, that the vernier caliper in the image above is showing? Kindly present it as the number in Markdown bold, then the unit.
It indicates **40.0** mm
